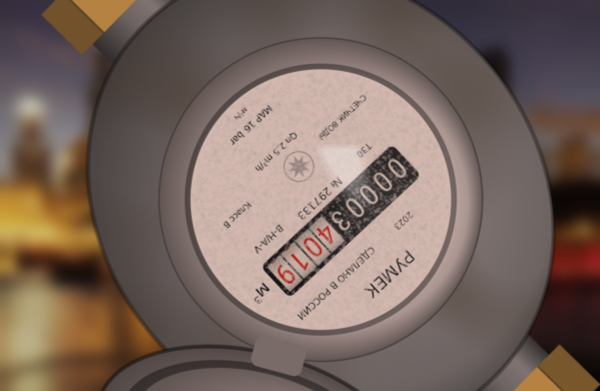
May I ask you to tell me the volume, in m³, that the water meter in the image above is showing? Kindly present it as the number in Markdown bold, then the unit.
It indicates **3.4019** m³
